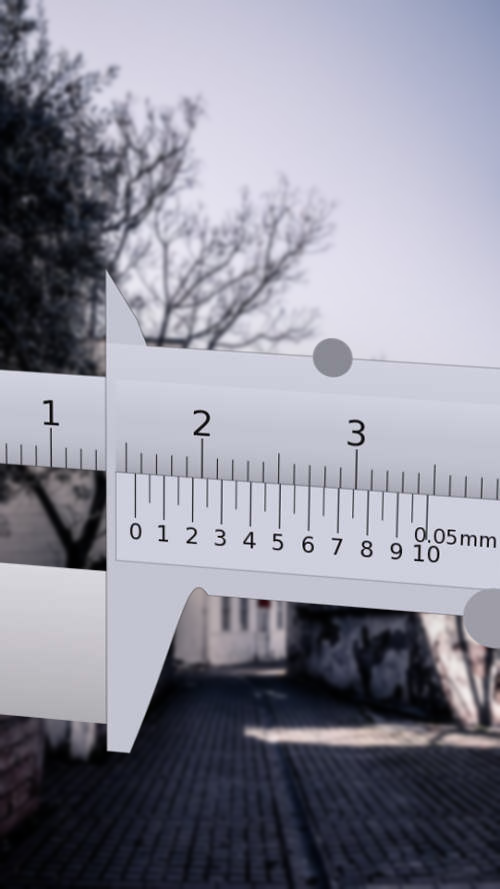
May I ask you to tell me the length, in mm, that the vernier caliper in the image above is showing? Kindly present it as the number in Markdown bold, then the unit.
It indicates **15.6** mm
